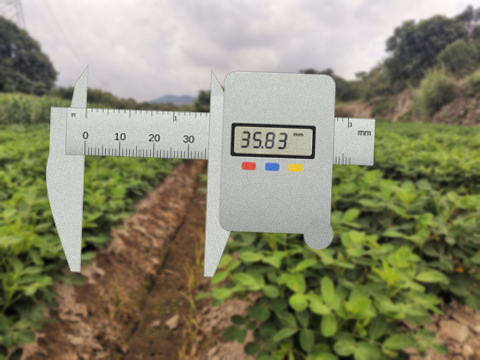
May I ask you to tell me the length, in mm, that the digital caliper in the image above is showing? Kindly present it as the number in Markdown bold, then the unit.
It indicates **35.83** mm
